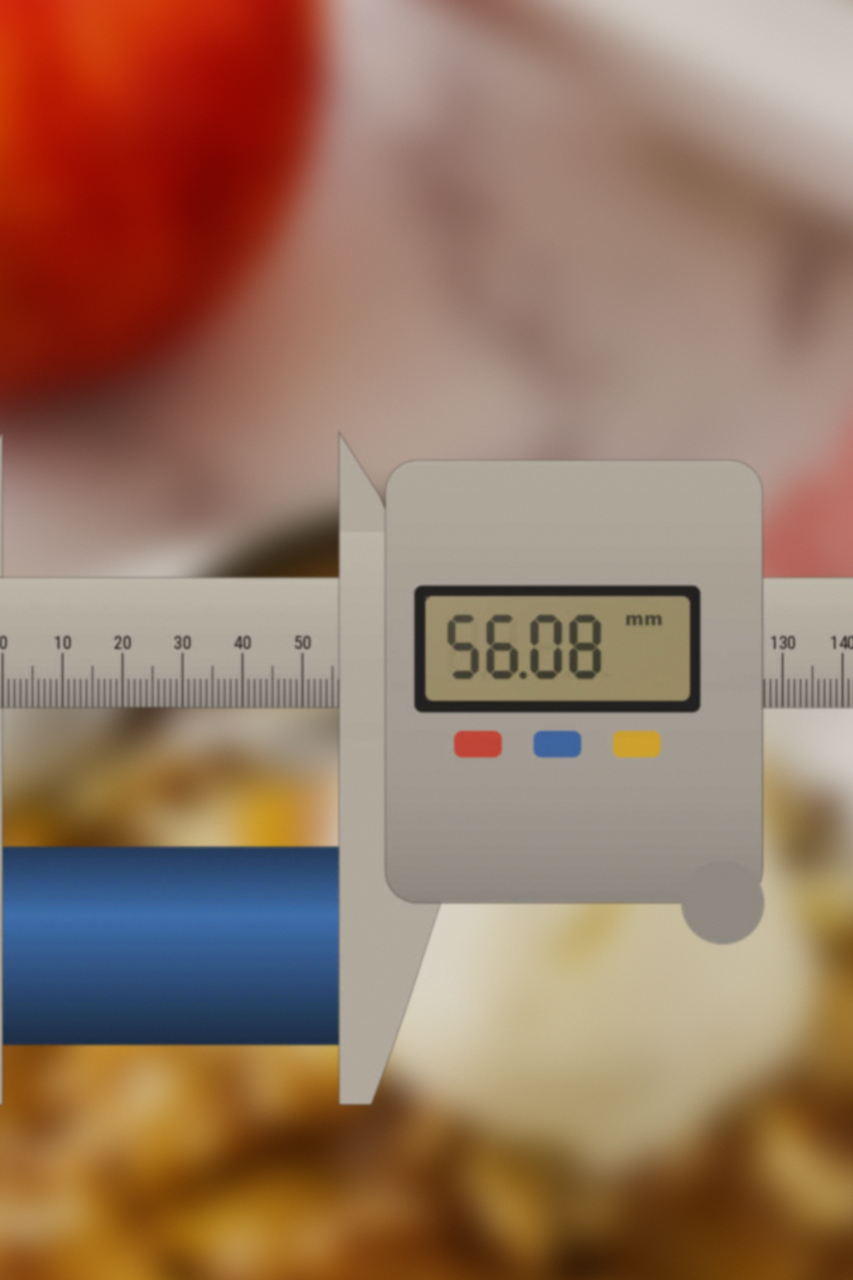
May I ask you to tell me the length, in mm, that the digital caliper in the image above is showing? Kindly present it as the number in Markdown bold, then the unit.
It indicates **56.08** mm
